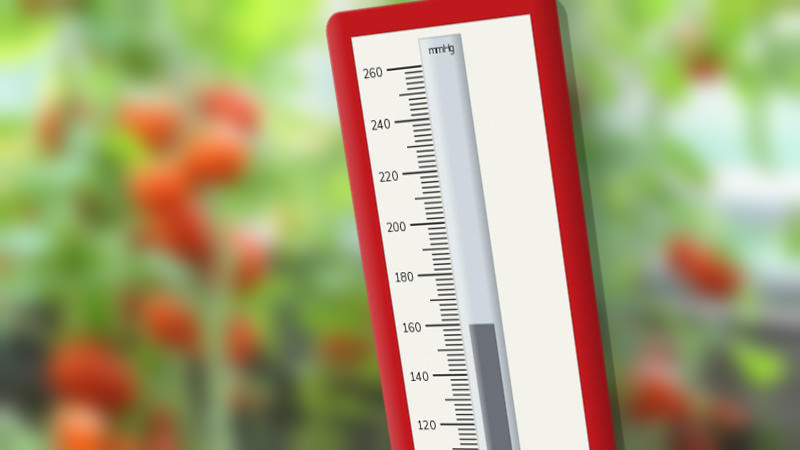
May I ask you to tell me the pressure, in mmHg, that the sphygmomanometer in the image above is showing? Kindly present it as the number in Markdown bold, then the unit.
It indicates **160** mmHg
